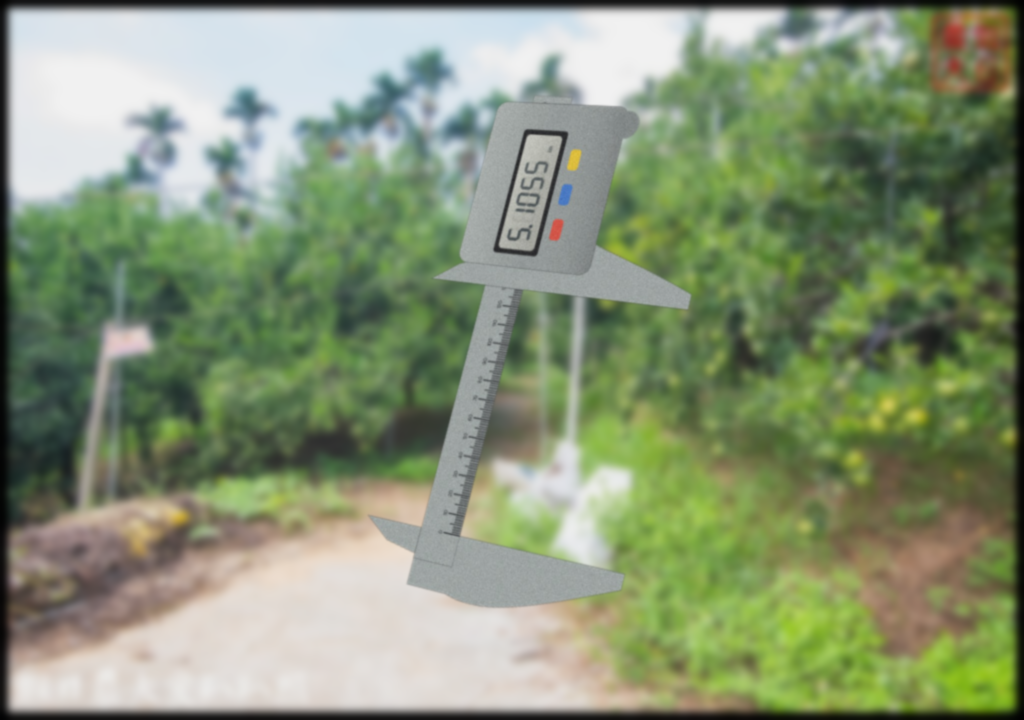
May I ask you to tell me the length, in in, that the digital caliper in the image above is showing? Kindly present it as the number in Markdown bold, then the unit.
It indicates **5.1055** in
